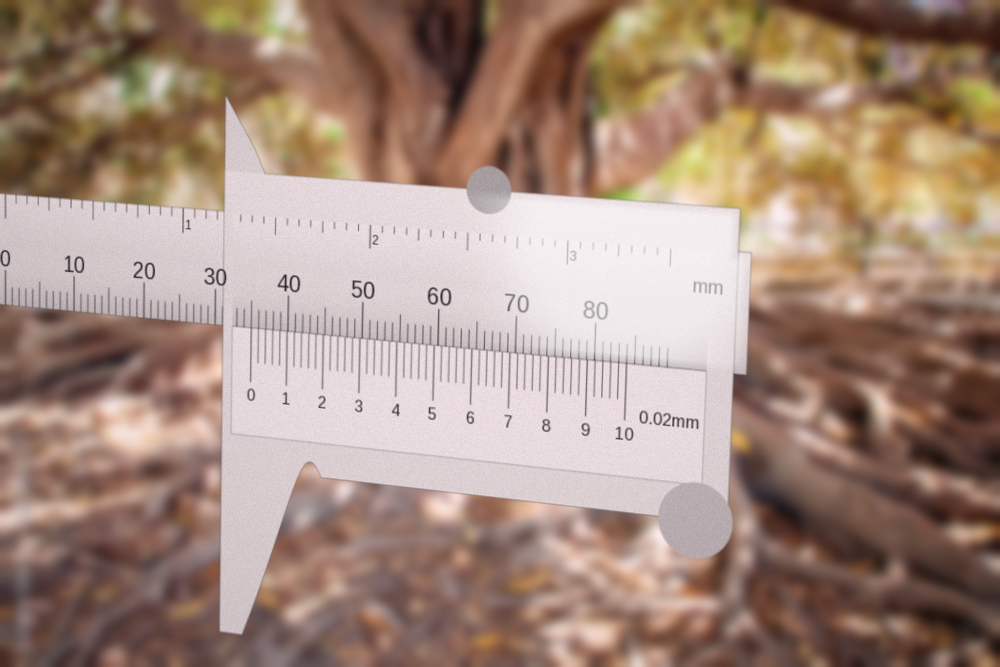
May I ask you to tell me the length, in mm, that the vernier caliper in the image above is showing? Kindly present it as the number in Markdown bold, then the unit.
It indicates **35.0** mm
